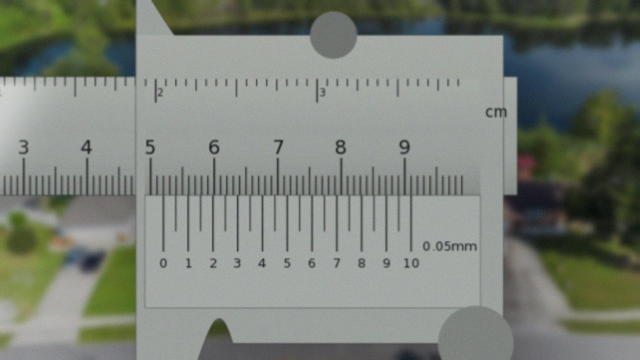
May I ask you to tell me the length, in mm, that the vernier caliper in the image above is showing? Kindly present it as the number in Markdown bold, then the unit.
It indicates **52.0** mm
